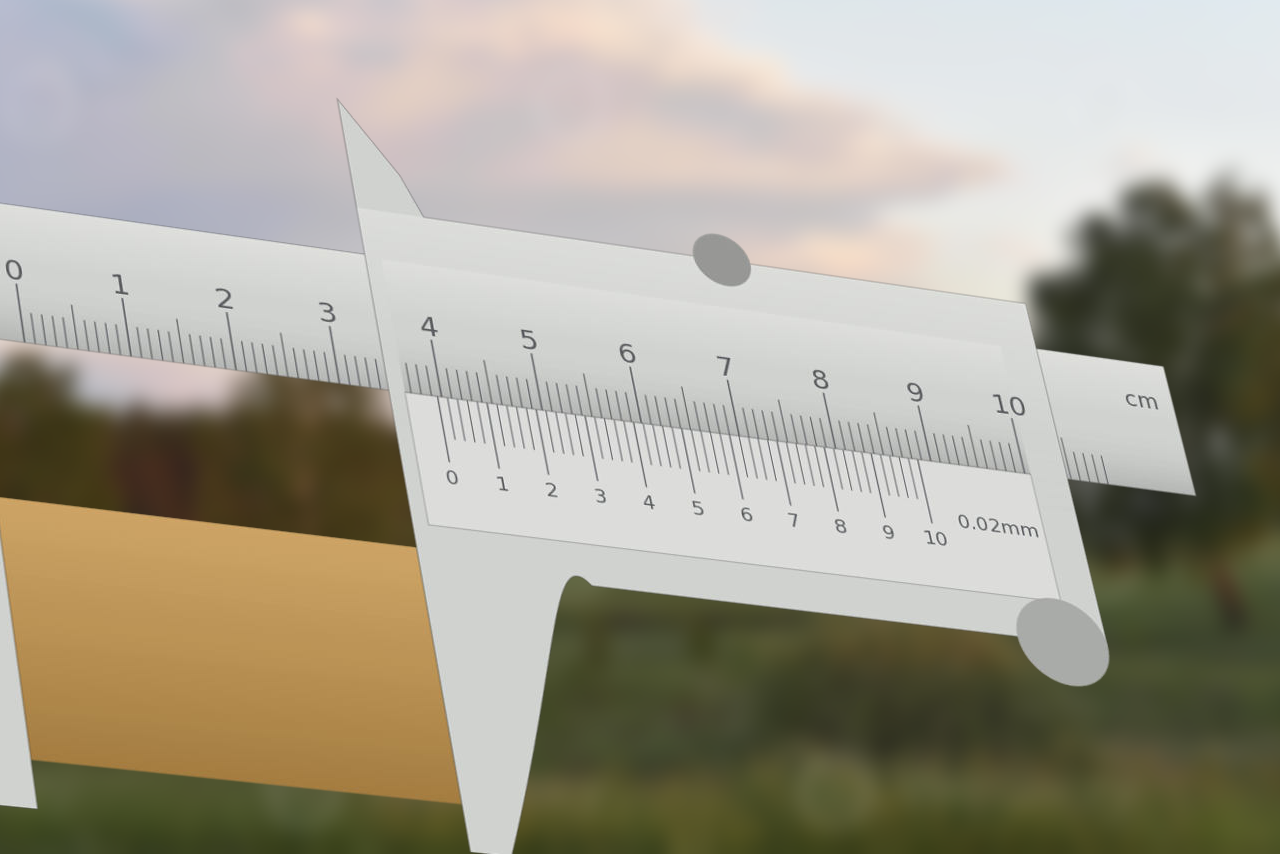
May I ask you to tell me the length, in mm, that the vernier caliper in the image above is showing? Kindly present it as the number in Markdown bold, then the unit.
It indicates **39.6** mm
